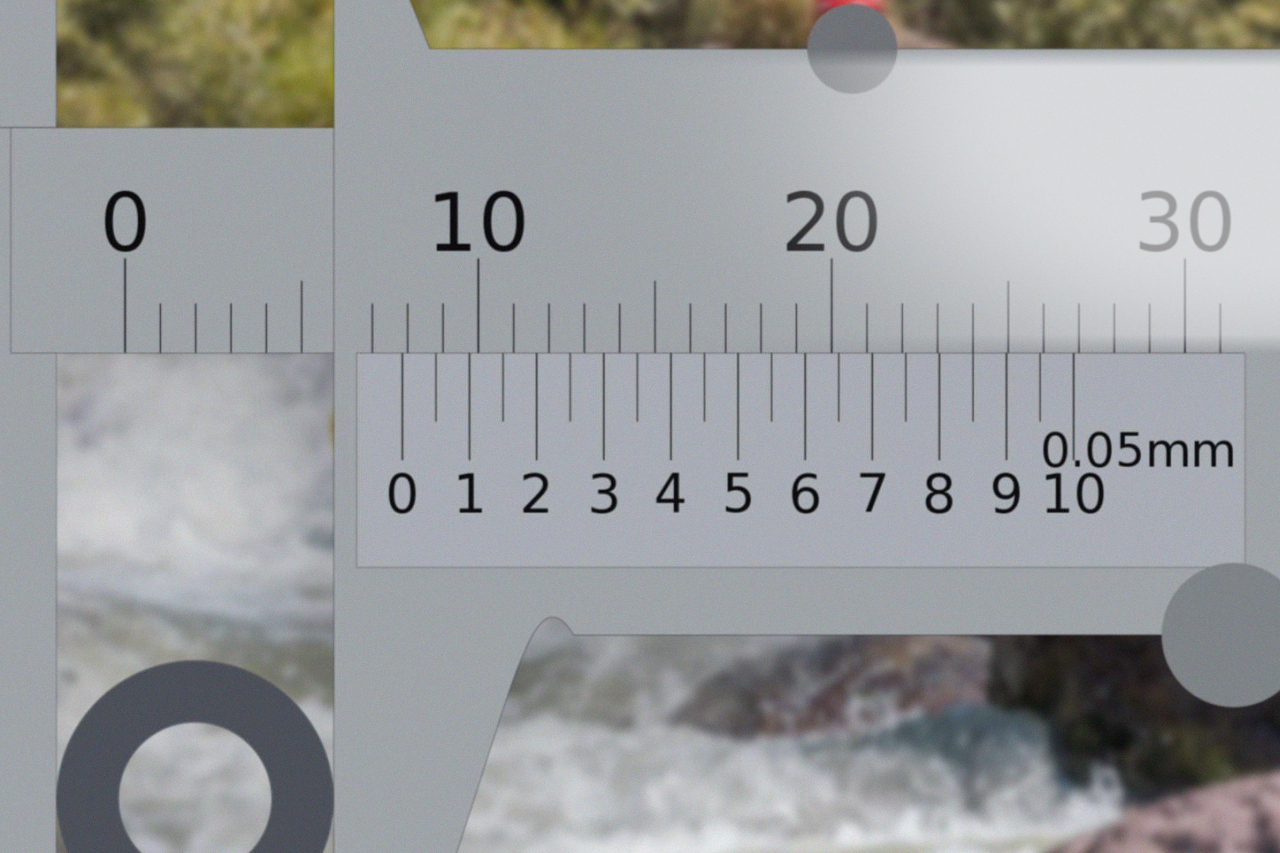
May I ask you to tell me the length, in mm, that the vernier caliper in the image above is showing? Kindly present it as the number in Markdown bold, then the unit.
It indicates **7.85** mm
